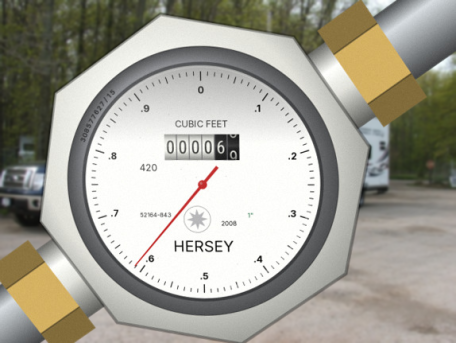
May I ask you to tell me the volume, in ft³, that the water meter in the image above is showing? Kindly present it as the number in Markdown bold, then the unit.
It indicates **68.61** ft³
